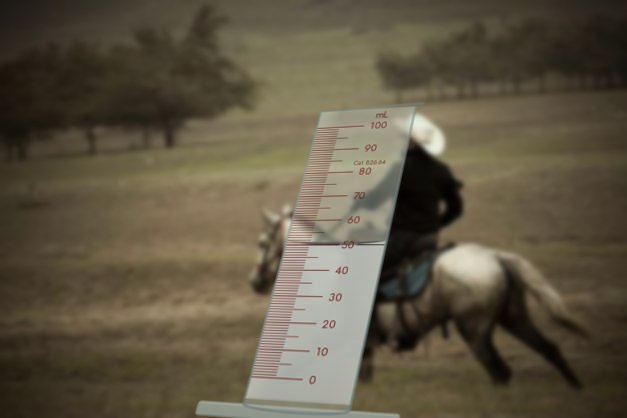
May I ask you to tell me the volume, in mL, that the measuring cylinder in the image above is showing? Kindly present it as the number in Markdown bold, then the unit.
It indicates **50** mL
